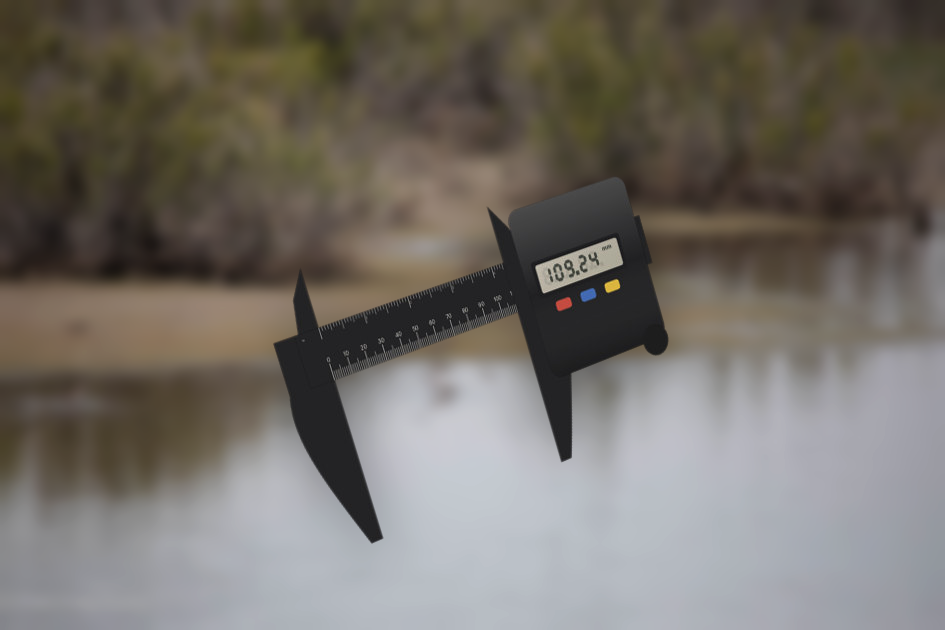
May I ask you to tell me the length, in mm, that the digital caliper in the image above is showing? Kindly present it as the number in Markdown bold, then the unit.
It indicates **109.24** mm
